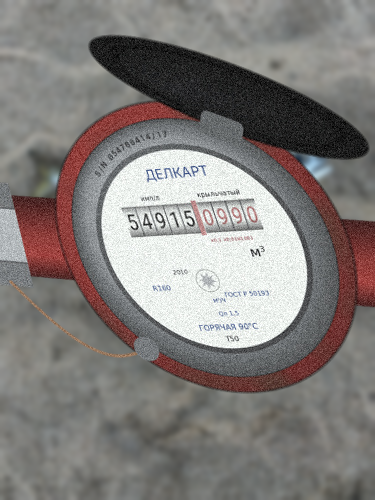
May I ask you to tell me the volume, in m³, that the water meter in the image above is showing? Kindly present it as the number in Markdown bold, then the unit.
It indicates **54915.0990** m³
